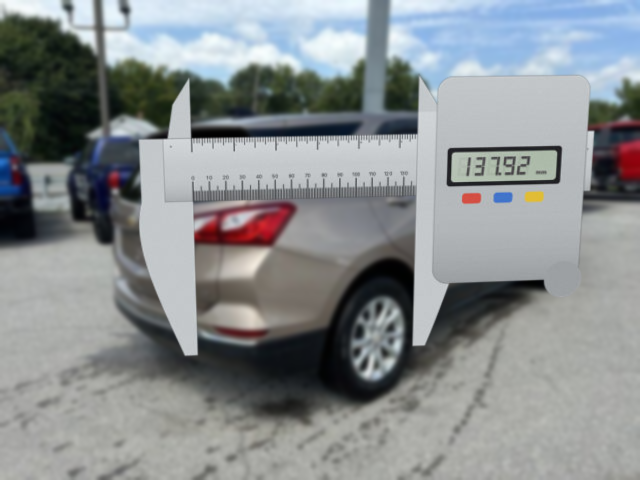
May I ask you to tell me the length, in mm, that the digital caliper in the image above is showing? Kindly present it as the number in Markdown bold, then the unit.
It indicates **137.92** mm
